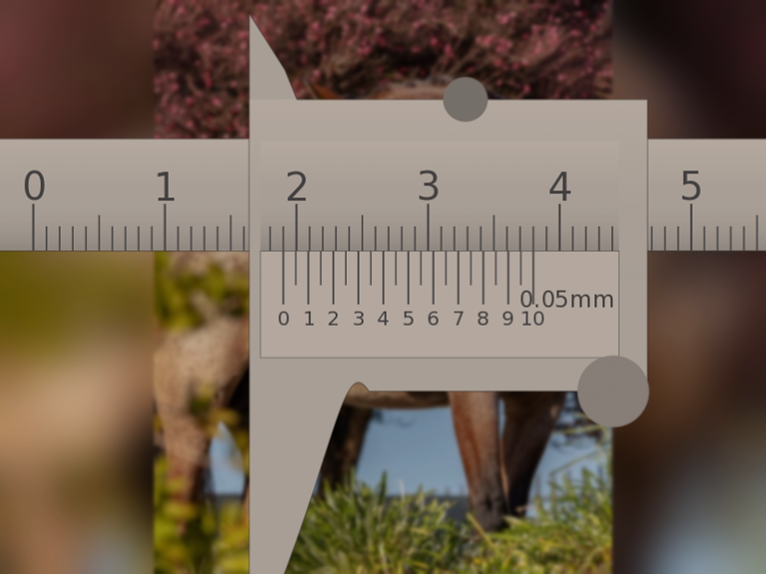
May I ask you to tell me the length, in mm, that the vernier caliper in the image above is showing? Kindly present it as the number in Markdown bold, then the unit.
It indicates **19.0** mm
